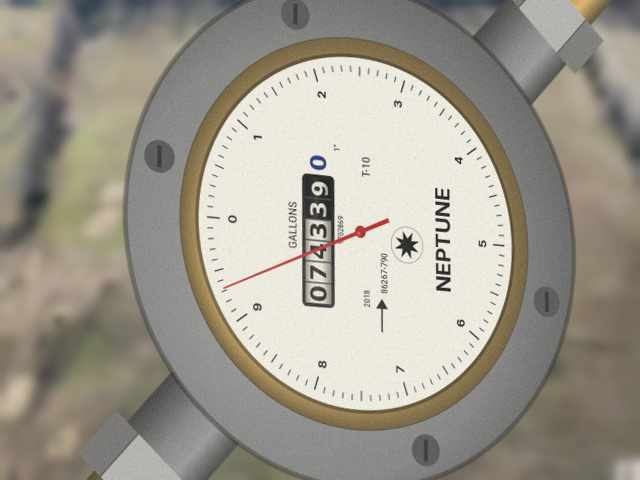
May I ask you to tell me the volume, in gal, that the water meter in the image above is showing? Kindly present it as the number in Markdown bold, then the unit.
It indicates **743389.3** gal
